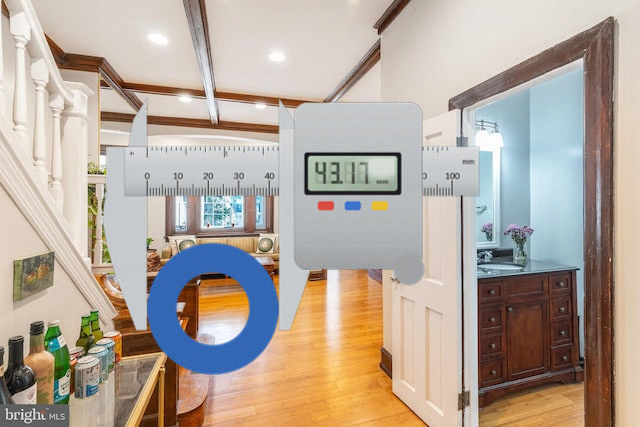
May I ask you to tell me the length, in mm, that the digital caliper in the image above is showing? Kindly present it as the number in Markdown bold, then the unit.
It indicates **43.17** mm
